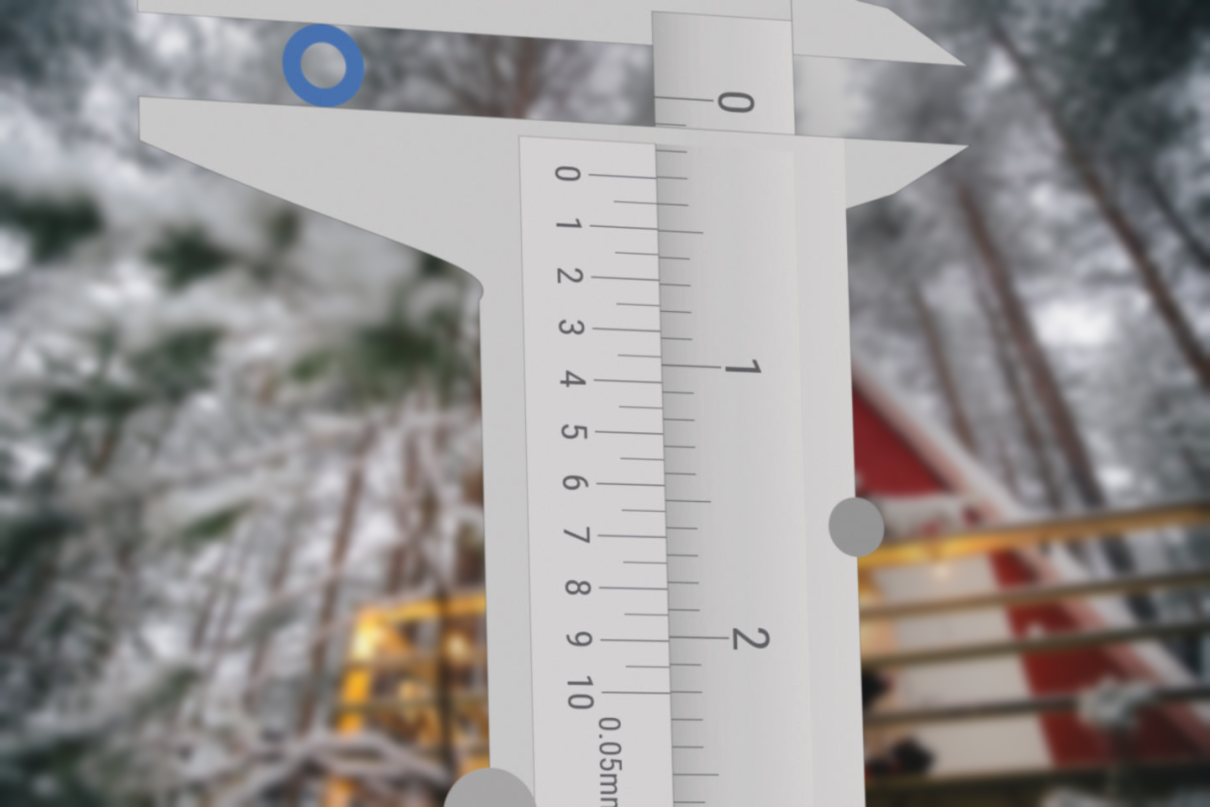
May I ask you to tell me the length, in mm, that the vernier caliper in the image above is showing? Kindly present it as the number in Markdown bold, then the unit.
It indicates **3.05** mm
